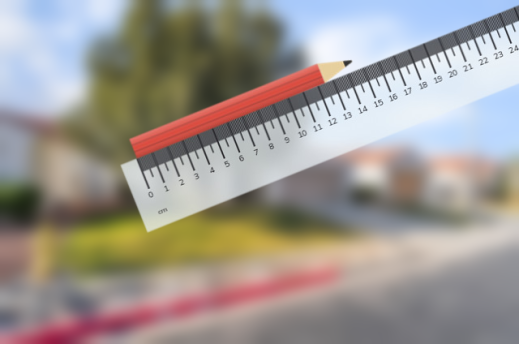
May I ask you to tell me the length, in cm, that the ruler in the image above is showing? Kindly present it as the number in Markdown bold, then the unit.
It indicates **14.5** cm
